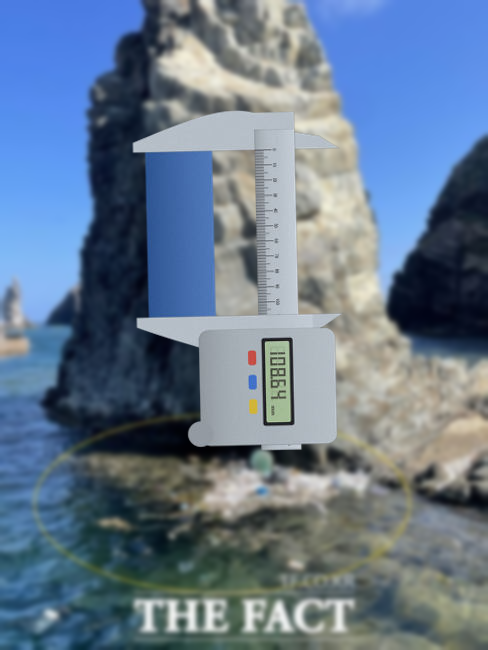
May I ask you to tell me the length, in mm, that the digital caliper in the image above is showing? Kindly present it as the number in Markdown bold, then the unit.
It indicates **108.64** mm
